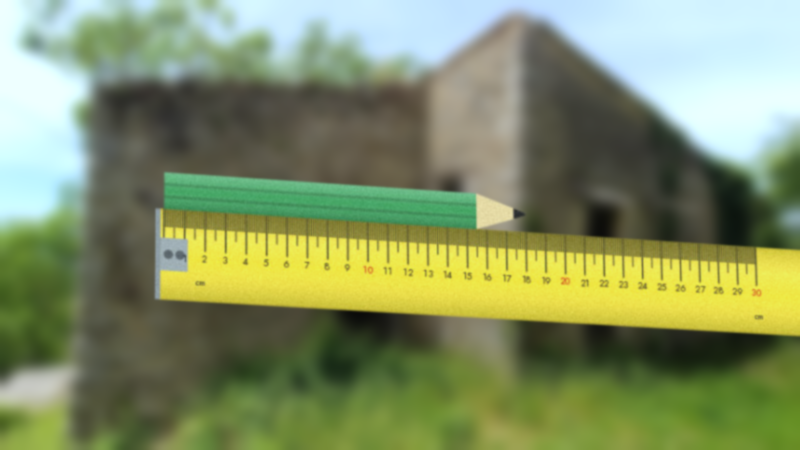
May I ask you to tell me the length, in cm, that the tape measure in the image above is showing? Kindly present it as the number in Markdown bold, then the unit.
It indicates **18** cm
